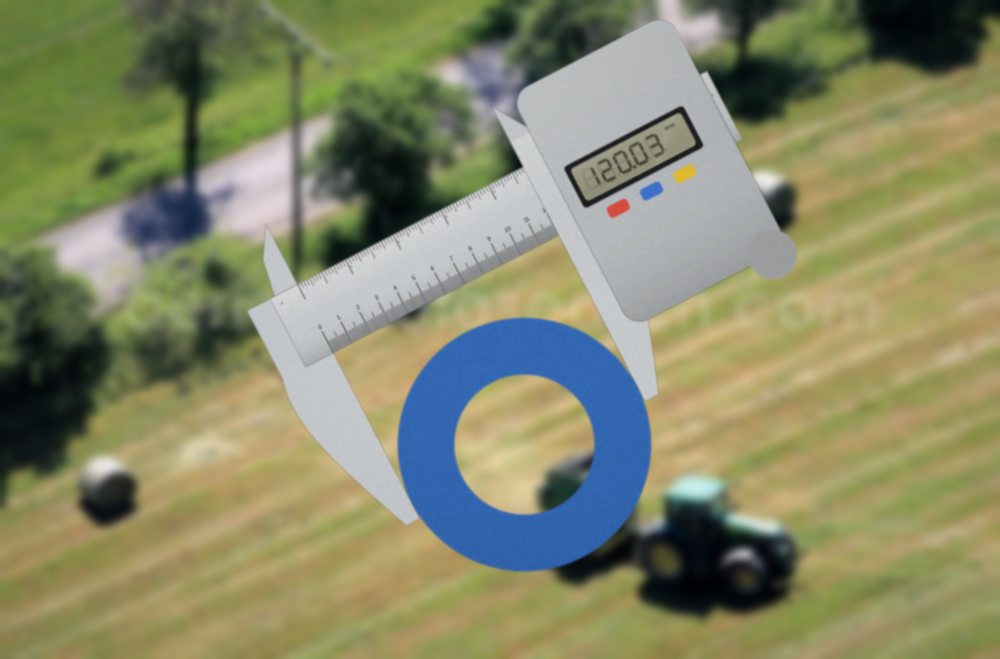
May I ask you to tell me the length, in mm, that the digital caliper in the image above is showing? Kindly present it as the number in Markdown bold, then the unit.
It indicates **120.03** mm
